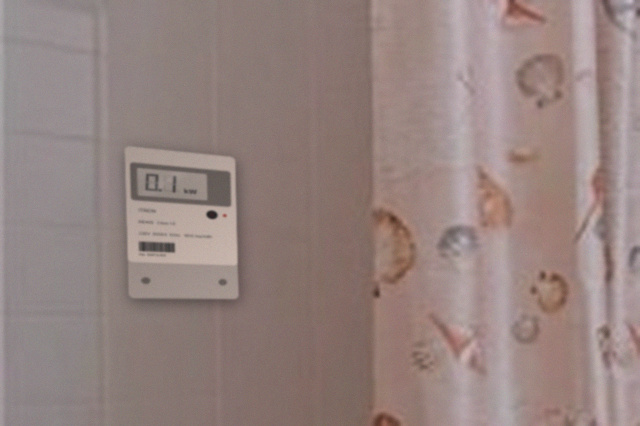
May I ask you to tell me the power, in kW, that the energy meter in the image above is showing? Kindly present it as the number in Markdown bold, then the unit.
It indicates **0.1** kW
